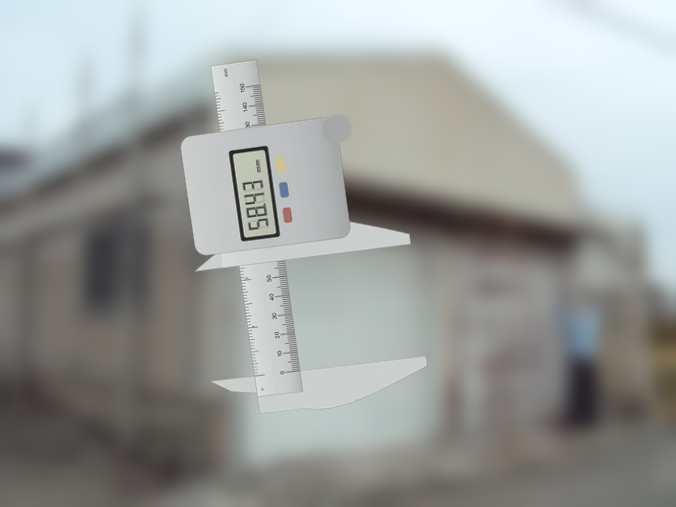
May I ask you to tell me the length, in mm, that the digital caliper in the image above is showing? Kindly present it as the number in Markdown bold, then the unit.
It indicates **58.43** mm
